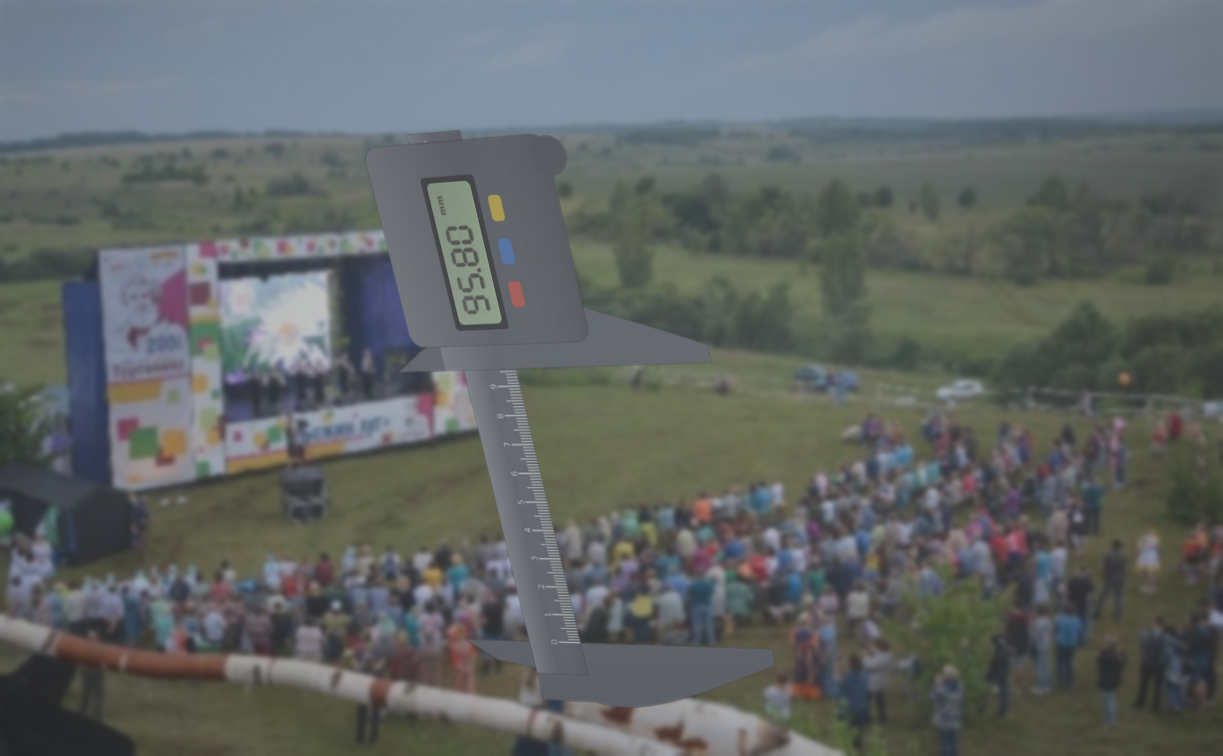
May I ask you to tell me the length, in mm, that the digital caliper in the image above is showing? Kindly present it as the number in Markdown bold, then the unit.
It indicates **95.80** mm
